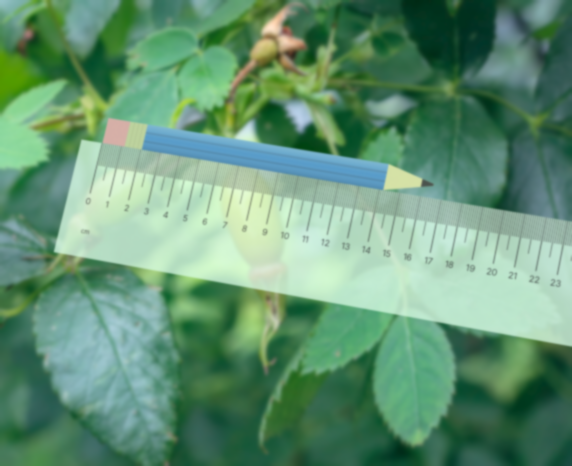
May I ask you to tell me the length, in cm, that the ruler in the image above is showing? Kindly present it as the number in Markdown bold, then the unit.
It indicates **16.5** cm
